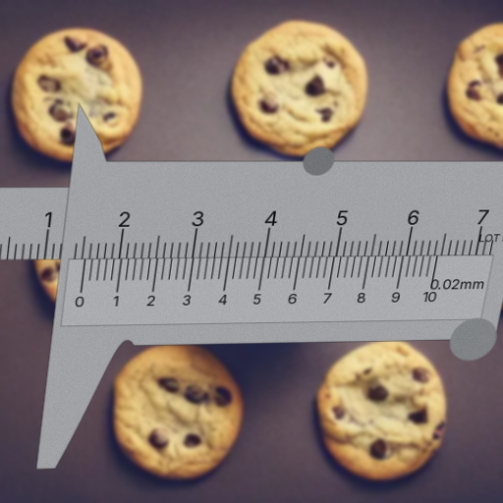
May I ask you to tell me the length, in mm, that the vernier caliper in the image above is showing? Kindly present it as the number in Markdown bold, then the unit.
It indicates **15.4** mm
